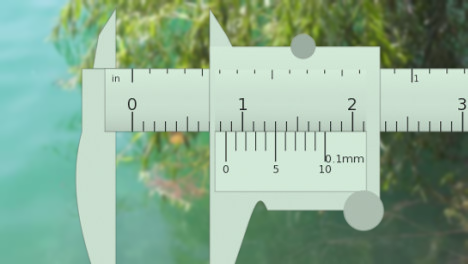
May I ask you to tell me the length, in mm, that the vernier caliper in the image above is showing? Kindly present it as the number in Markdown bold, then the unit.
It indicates **8.5** mm
